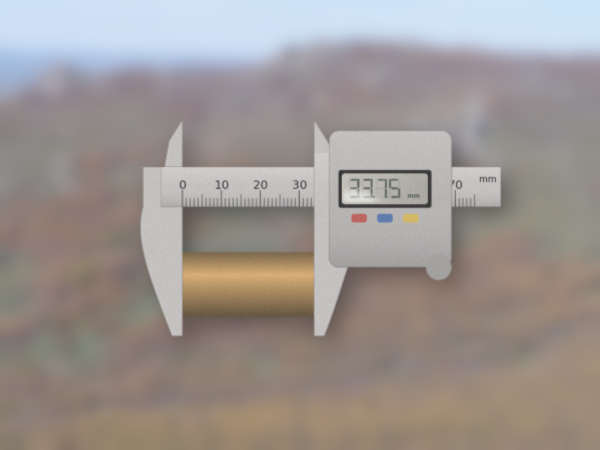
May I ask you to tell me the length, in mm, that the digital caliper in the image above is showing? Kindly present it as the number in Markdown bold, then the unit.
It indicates **33.75** mm
